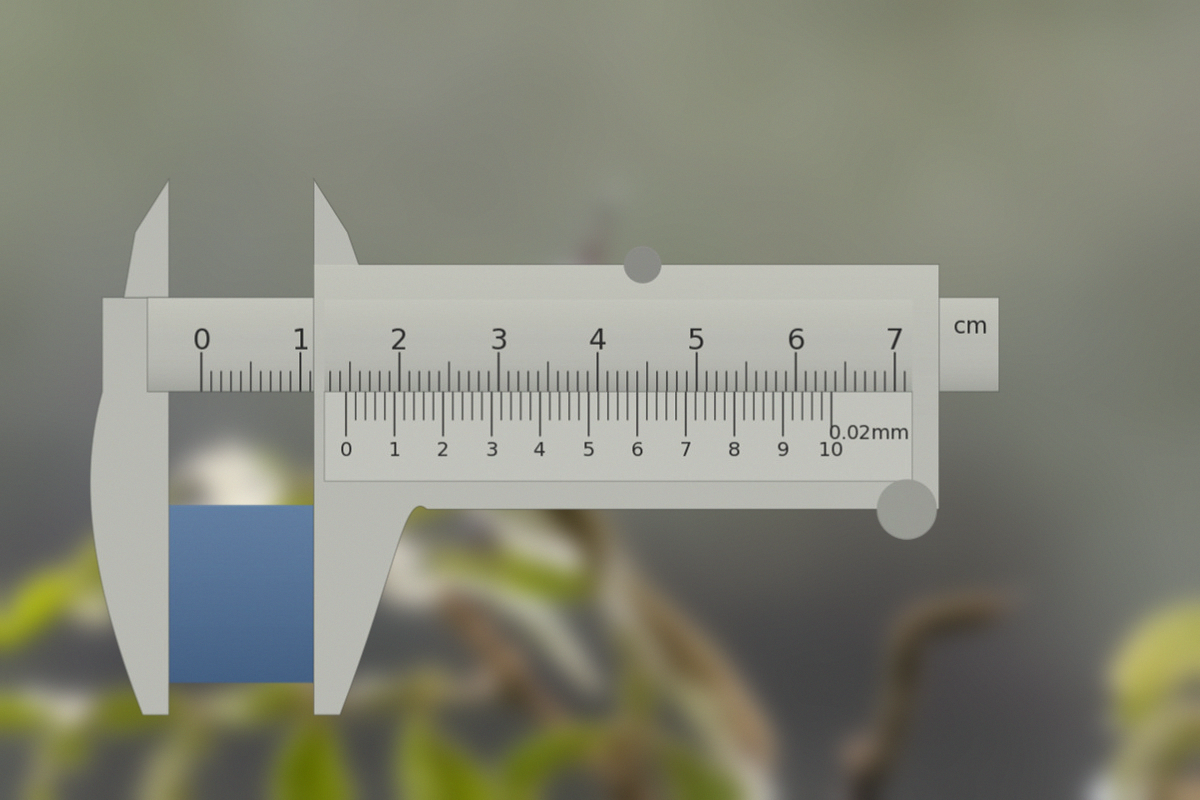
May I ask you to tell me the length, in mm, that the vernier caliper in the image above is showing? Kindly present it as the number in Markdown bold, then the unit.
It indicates **14.6** mm
